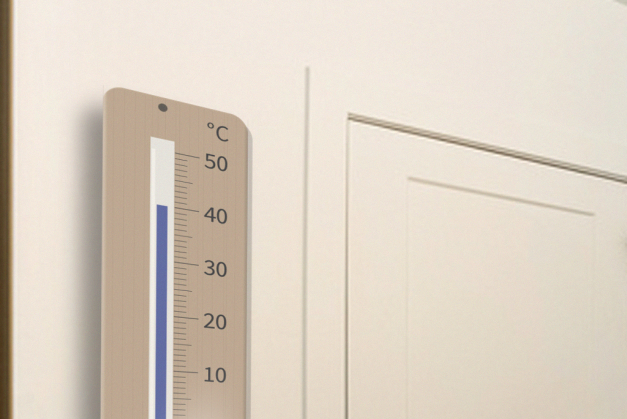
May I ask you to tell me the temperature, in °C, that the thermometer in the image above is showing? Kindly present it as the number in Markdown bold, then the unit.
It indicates **40** °C
